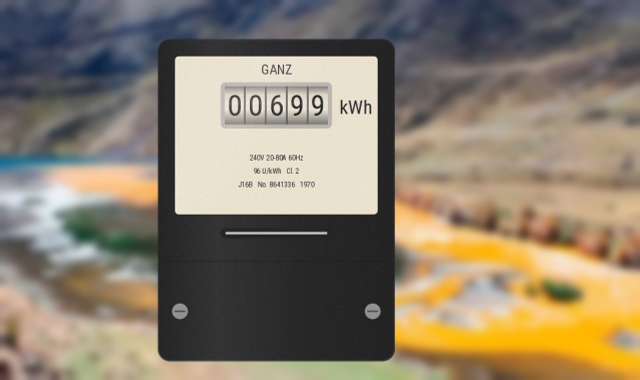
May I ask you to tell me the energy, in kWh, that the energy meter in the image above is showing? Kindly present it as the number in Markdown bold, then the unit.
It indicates **699** kWh
